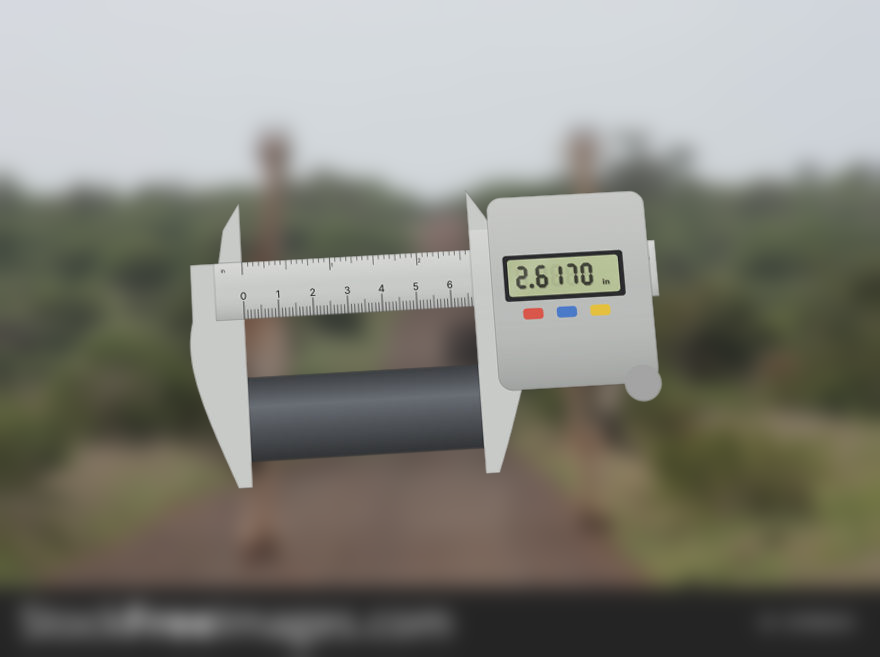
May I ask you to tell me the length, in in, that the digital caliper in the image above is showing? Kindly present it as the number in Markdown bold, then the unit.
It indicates **2.6170** in
